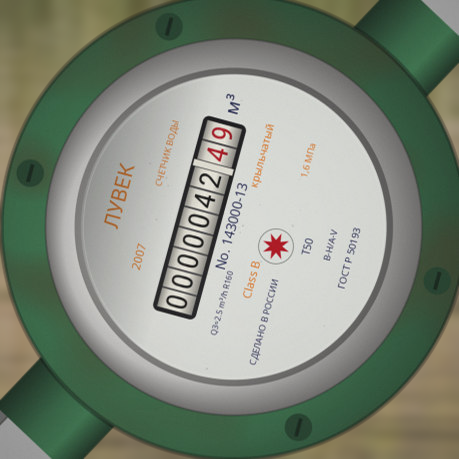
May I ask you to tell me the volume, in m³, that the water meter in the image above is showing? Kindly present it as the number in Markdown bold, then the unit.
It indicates **42.49** m³
